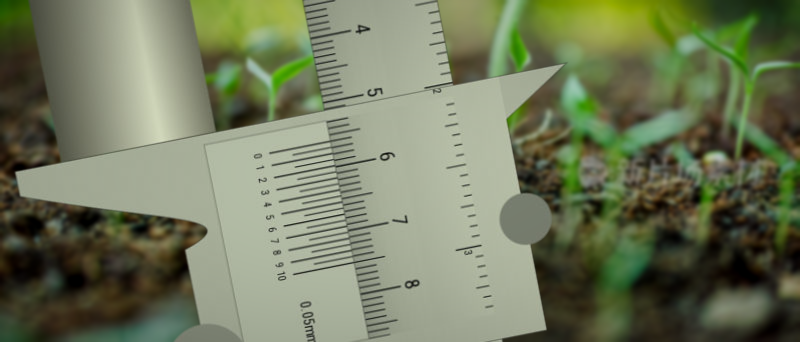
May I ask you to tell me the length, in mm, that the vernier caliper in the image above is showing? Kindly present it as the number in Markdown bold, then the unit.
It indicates **56.0** mm
